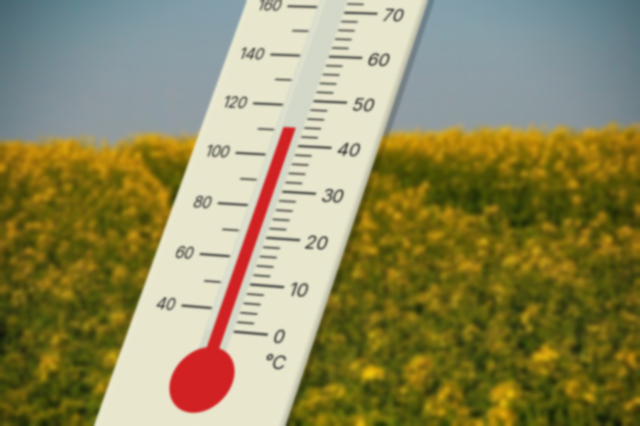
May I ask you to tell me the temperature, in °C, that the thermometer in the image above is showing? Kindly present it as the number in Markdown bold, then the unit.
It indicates **44** °C
